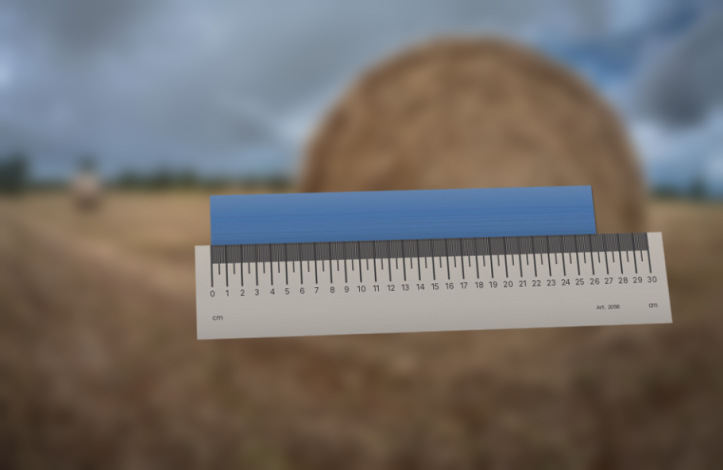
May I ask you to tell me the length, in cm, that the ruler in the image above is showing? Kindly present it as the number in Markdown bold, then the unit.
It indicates **26.5** cm
